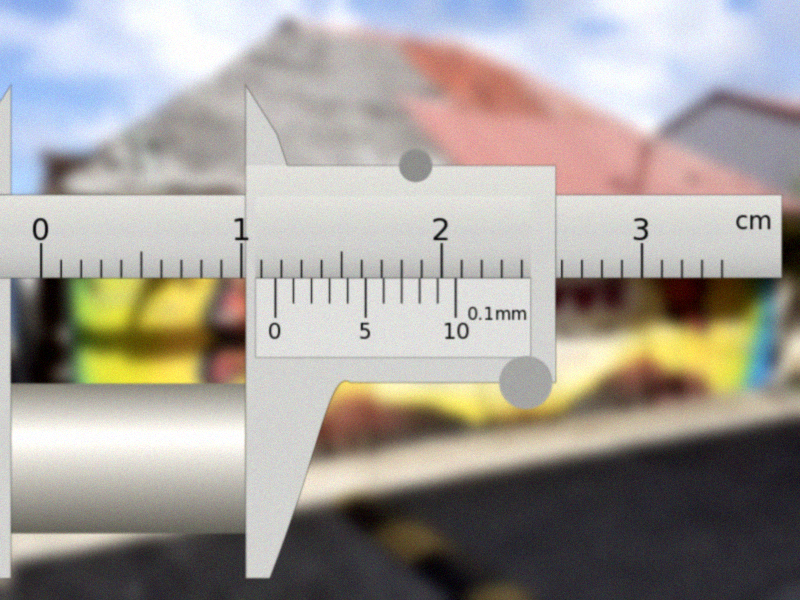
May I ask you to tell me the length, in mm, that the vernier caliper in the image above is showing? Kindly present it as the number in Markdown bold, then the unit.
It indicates **11.7** mm
